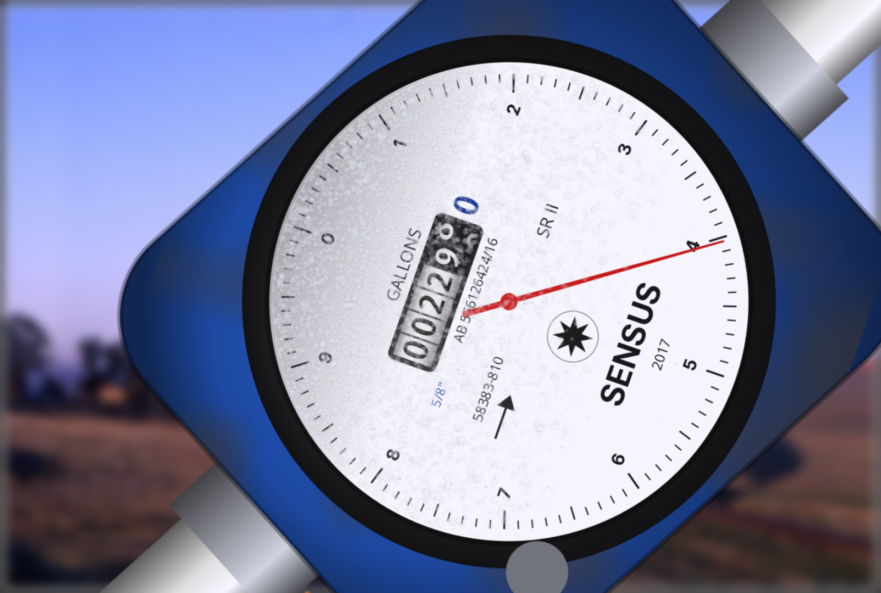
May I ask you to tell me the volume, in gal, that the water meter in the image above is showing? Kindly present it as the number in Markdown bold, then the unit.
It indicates **22984.0** gal
